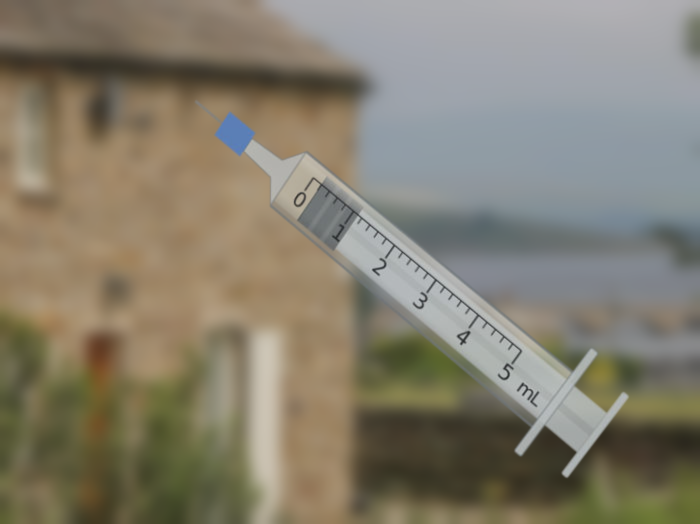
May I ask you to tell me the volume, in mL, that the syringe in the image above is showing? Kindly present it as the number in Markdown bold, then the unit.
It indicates **0.2** mL
